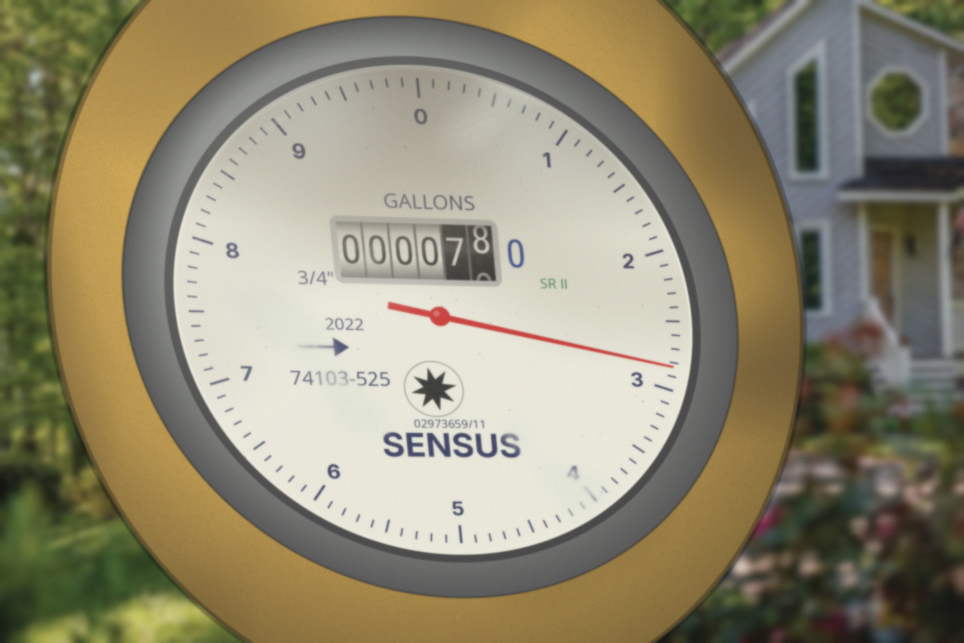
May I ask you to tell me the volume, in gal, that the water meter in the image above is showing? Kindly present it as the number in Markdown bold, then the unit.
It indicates **782.8** gal
